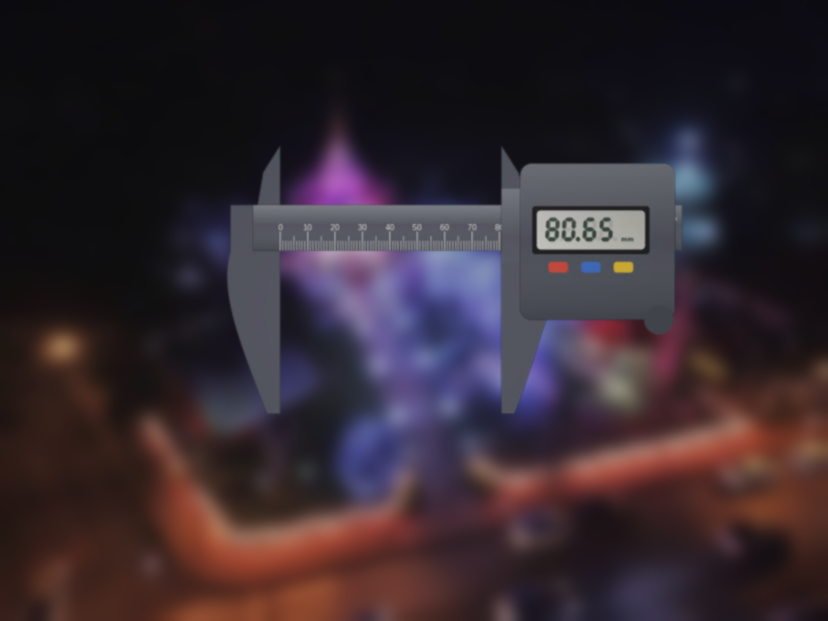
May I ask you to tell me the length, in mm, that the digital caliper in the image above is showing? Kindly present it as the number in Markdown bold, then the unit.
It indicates **80.65** mm
